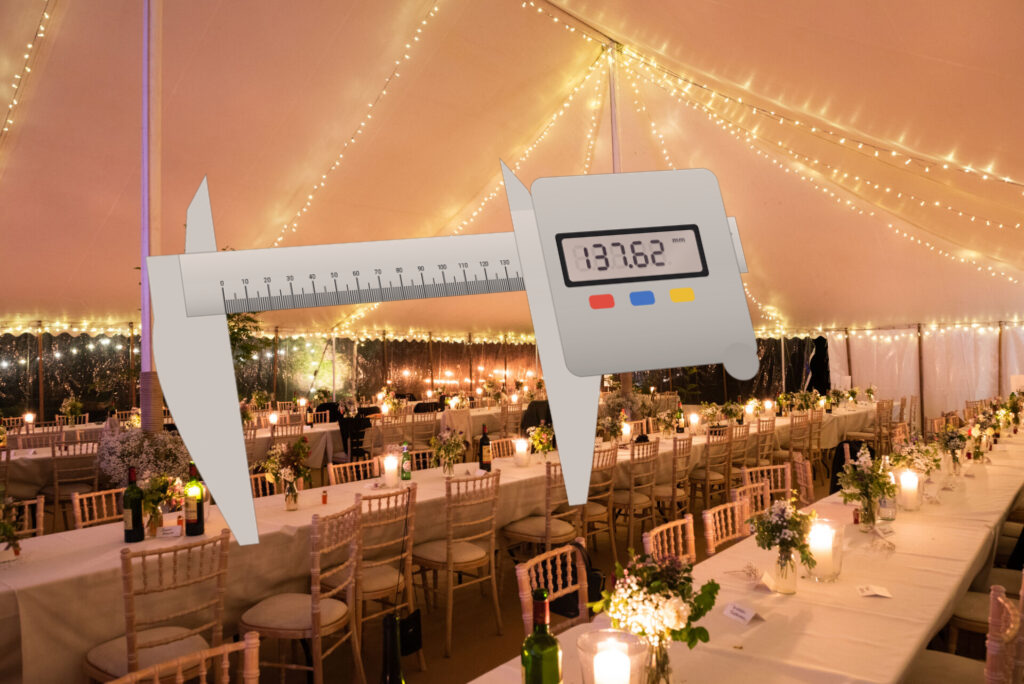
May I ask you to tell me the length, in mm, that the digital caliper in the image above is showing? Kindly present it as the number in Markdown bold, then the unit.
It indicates **137.62** mm
